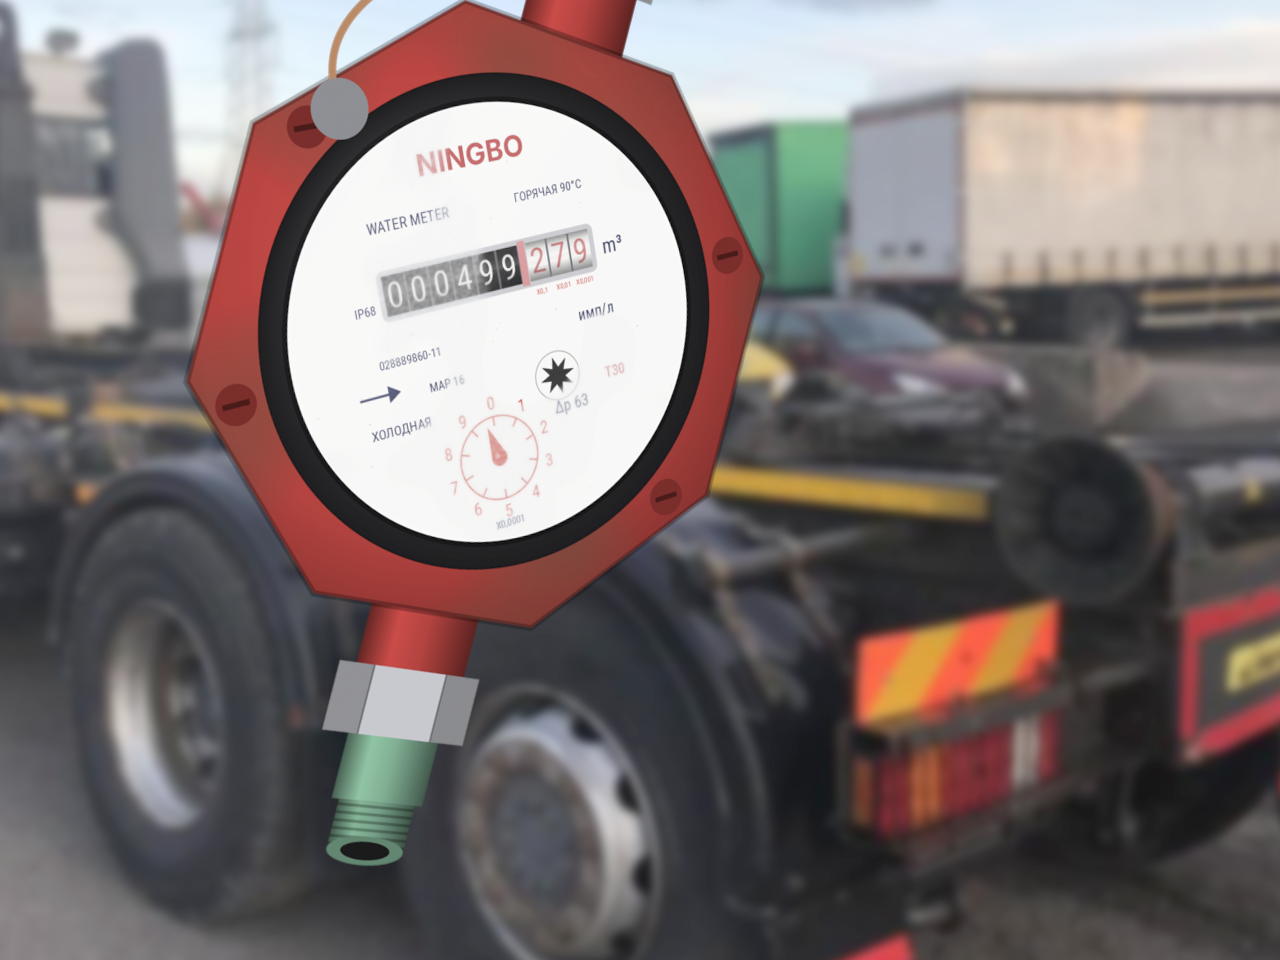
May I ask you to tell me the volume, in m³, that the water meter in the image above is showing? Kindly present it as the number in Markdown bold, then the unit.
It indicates **499.2789** m³
